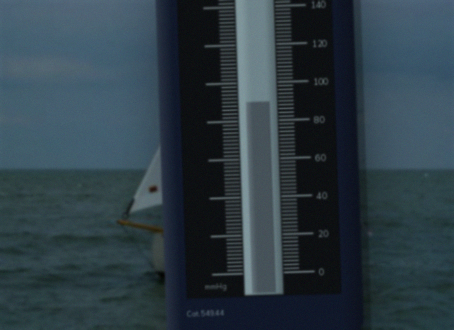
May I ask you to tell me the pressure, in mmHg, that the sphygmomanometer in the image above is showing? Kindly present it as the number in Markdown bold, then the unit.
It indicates **90** mmHg
